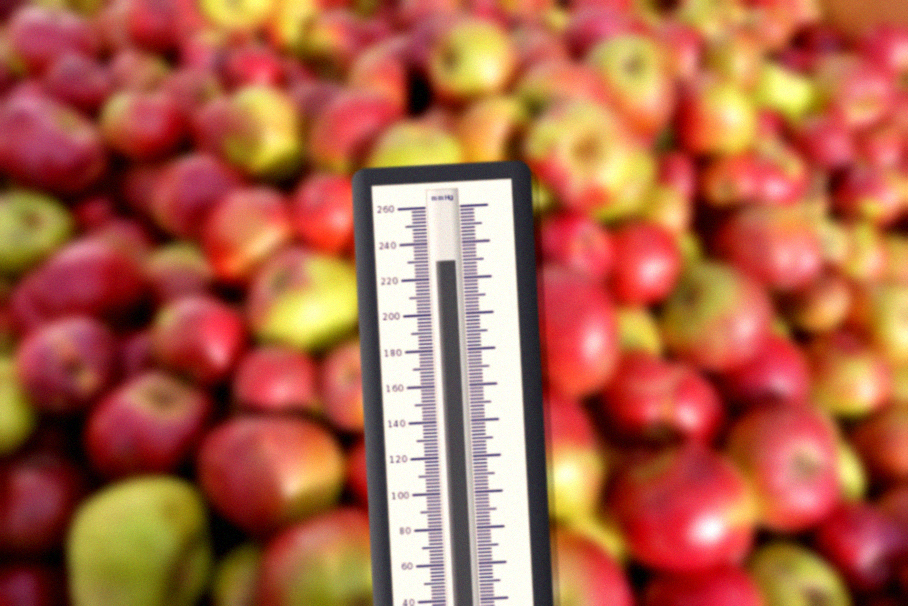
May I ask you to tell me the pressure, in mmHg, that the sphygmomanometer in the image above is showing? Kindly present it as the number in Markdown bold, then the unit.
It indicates **230** mmHg
